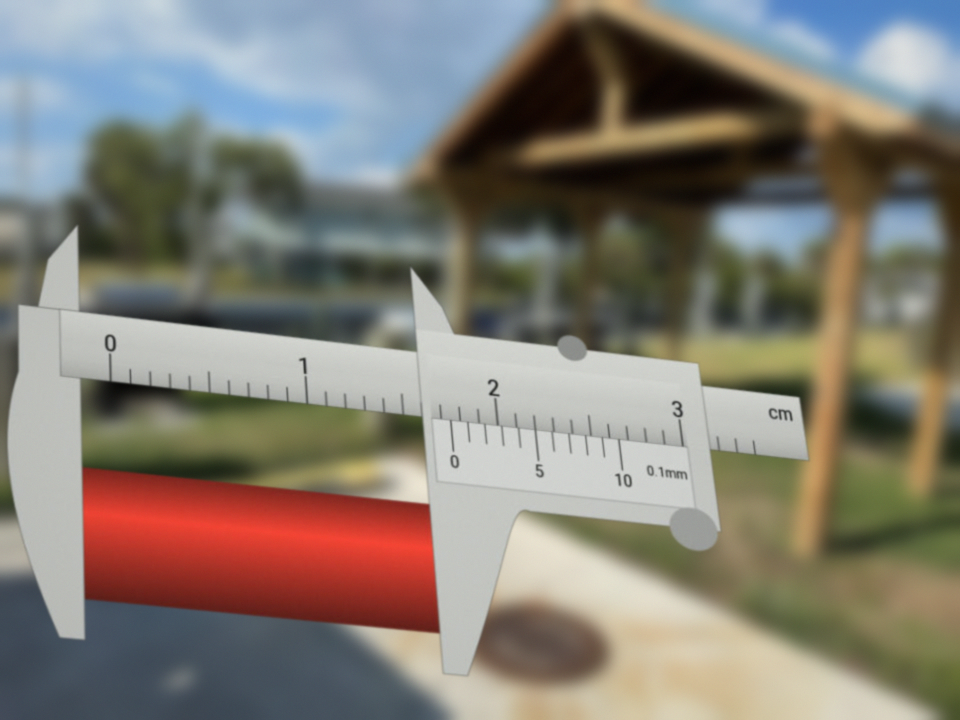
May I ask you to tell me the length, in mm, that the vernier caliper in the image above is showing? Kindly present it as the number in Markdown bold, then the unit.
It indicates **17.5** mm
